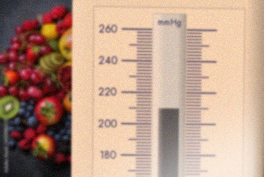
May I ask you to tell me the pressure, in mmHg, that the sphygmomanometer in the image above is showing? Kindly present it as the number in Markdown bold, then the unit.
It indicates **210** mmHg
